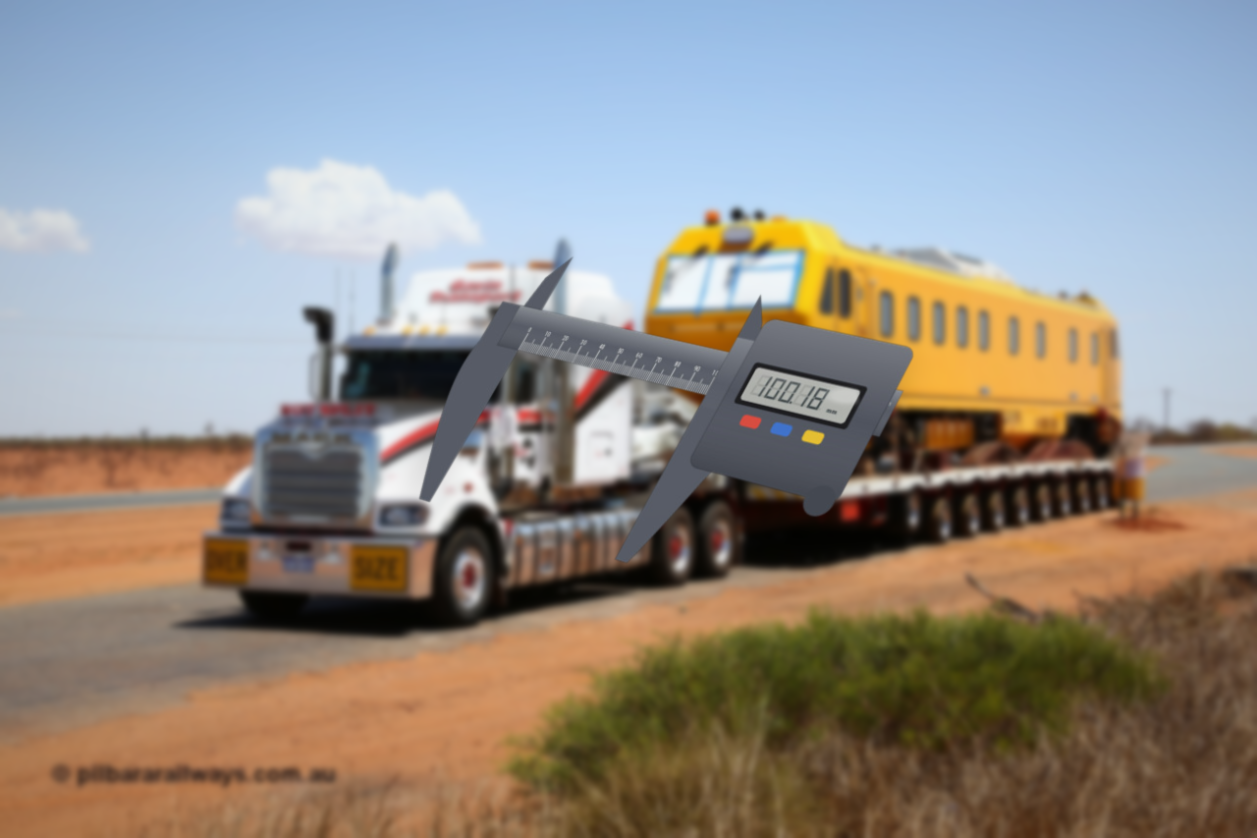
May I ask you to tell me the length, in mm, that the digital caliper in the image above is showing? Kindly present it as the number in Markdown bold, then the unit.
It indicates **100.18** mm
